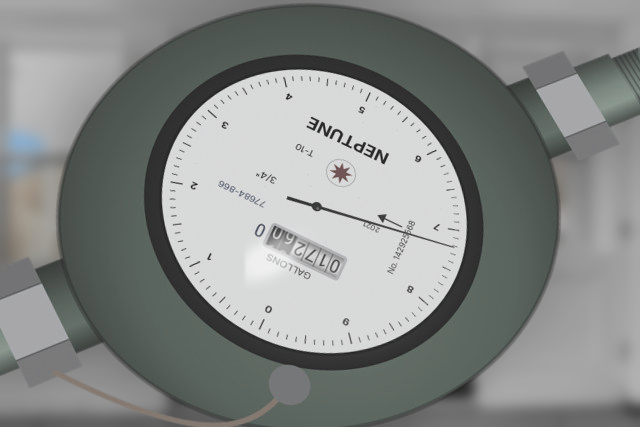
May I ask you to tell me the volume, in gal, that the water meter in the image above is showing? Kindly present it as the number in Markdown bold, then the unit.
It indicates **172597.2** gal
